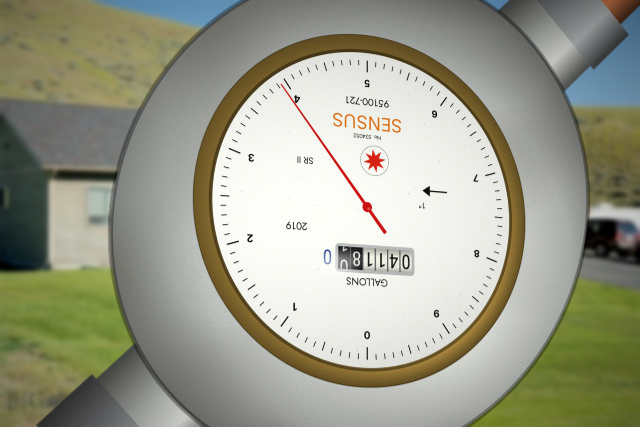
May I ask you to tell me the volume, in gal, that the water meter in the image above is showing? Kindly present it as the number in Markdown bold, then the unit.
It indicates **411803.9** gal
